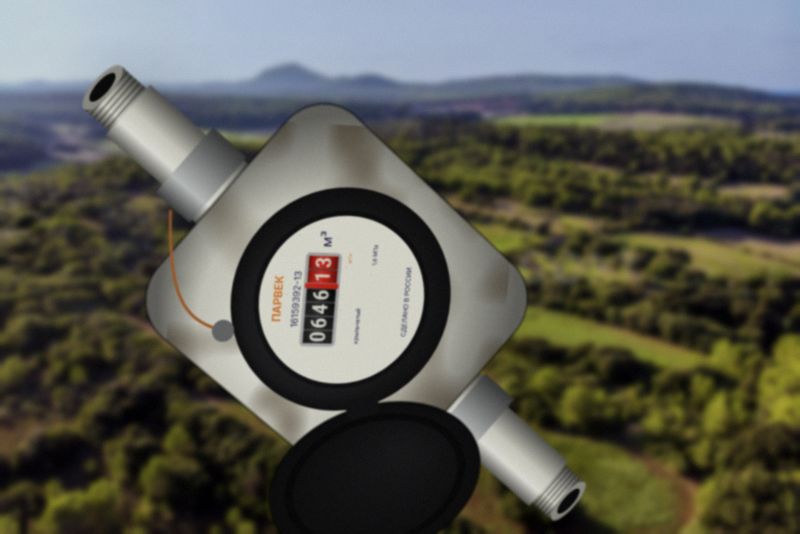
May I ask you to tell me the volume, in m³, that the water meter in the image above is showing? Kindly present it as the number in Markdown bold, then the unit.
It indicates **646.13** m³
